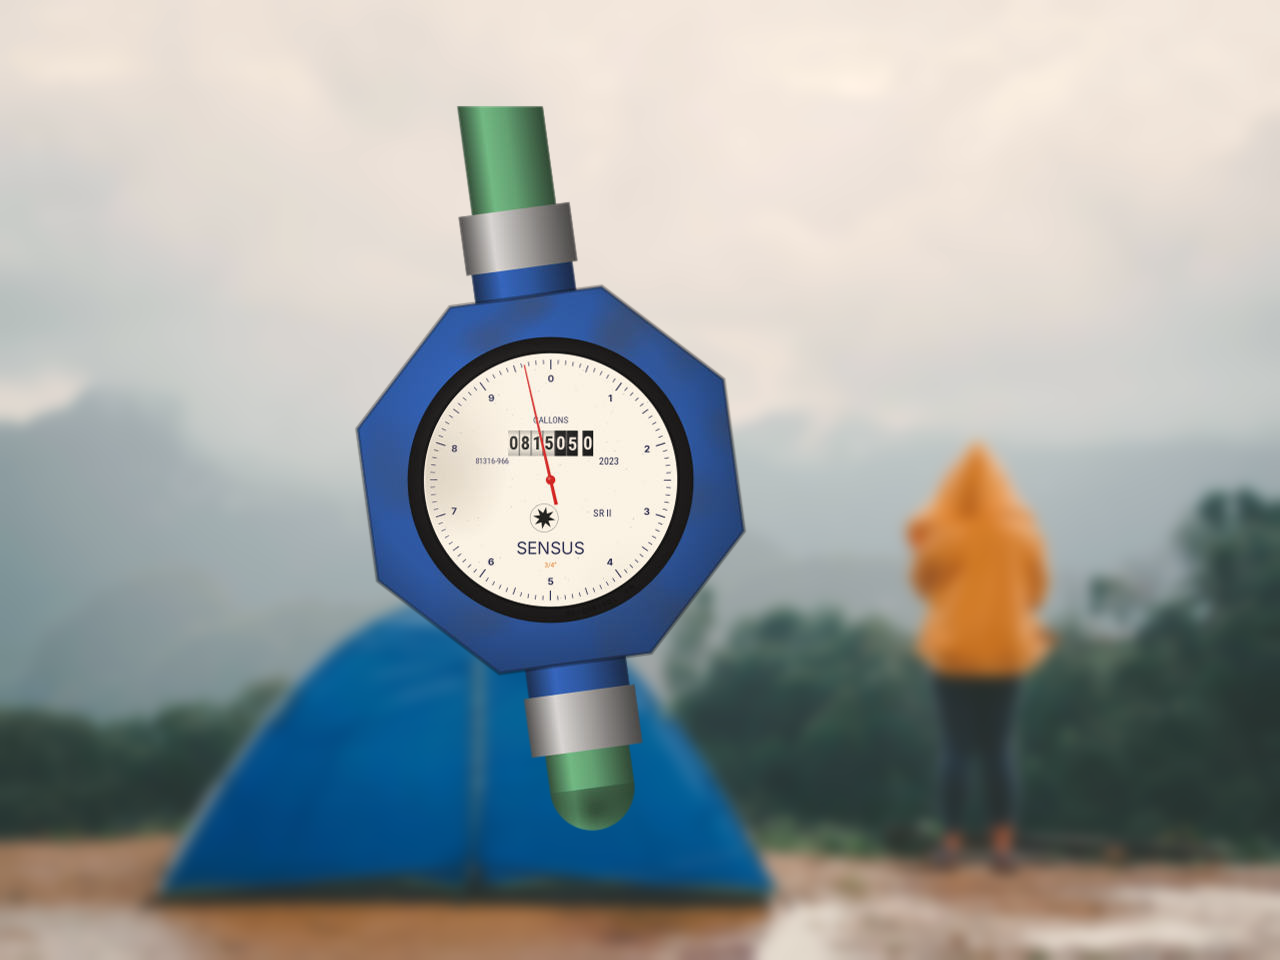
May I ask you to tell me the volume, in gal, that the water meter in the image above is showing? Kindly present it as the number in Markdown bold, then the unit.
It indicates **815049.6** gal
